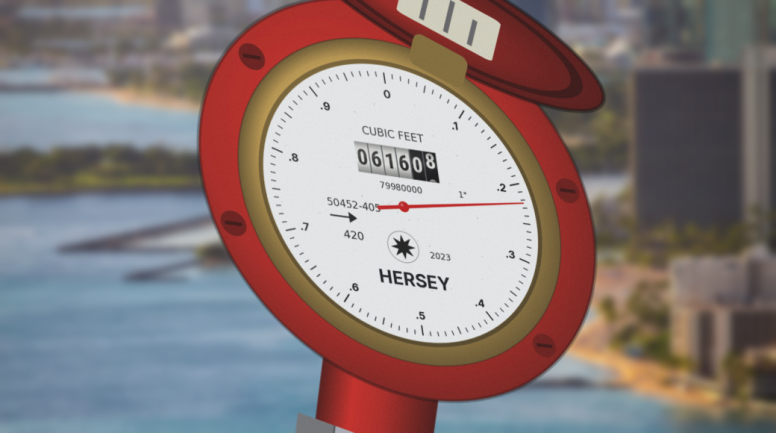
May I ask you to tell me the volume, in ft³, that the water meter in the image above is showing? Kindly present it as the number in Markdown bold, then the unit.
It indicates **61608.22** ft³
